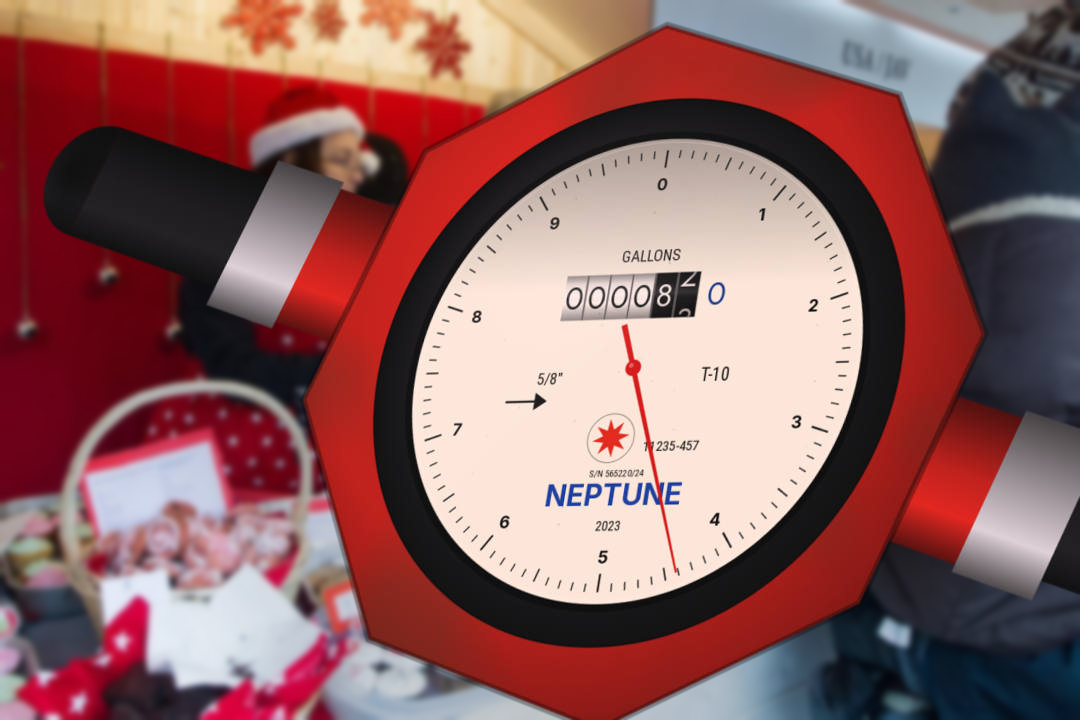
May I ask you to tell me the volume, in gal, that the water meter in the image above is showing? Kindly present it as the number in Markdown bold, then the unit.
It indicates **824.4** gal
